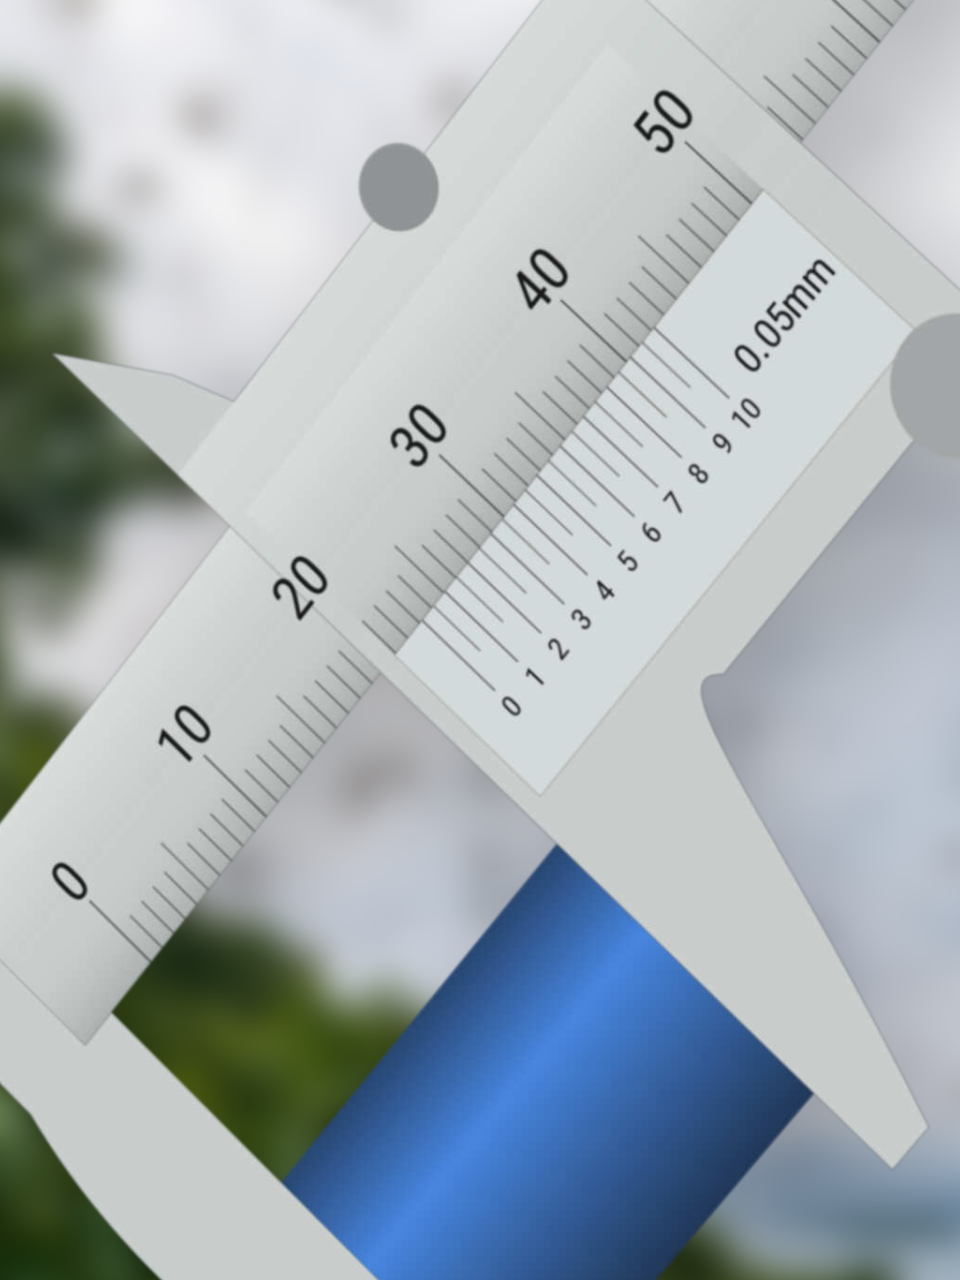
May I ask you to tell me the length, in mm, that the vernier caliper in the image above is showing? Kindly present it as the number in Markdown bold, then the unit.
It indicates **23.2** mm
